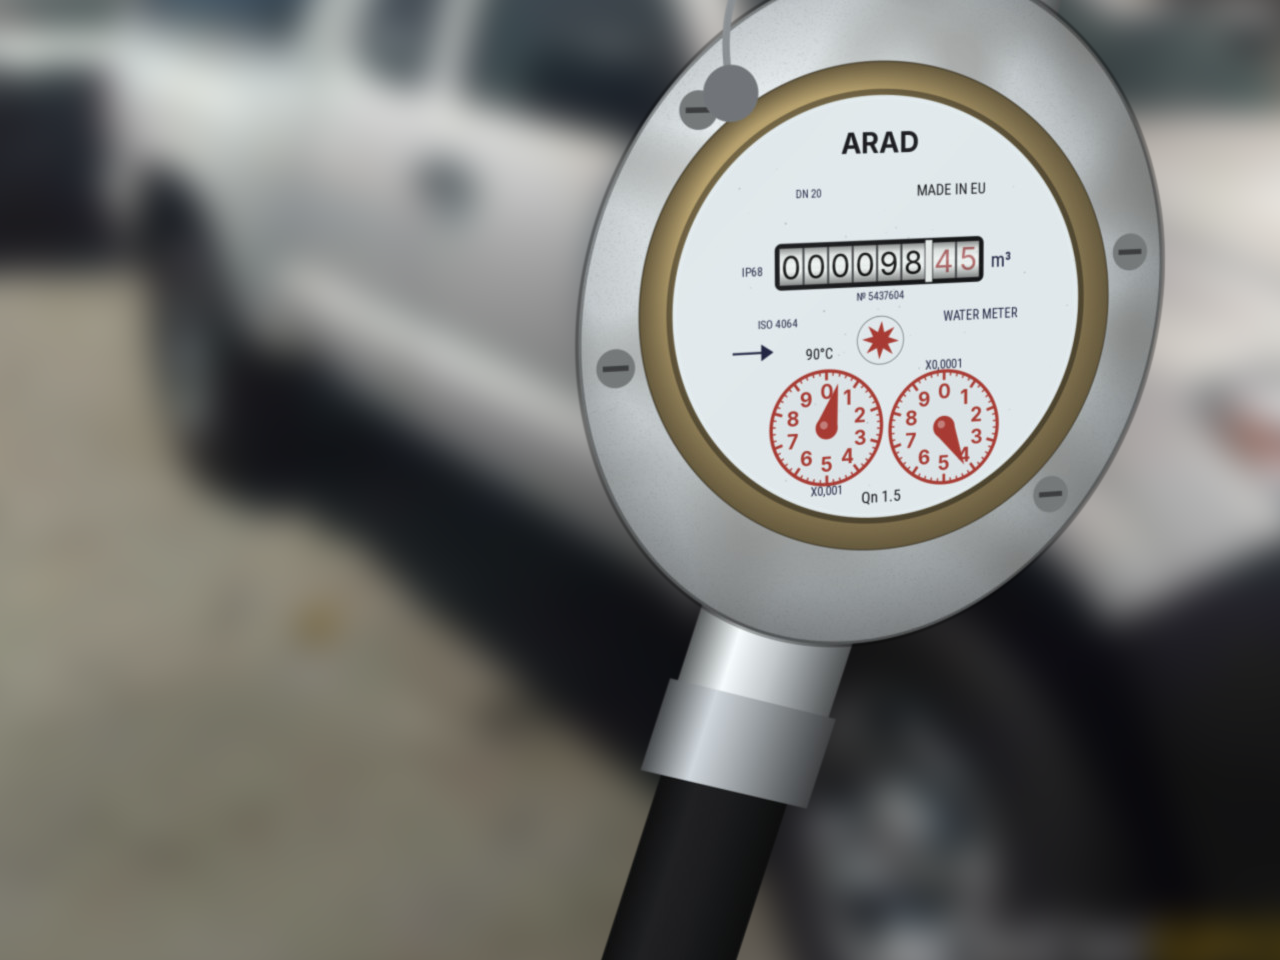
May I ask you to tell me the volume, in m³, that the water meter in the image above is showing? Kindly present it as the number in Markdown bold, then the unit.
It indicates **98.4504** m³
